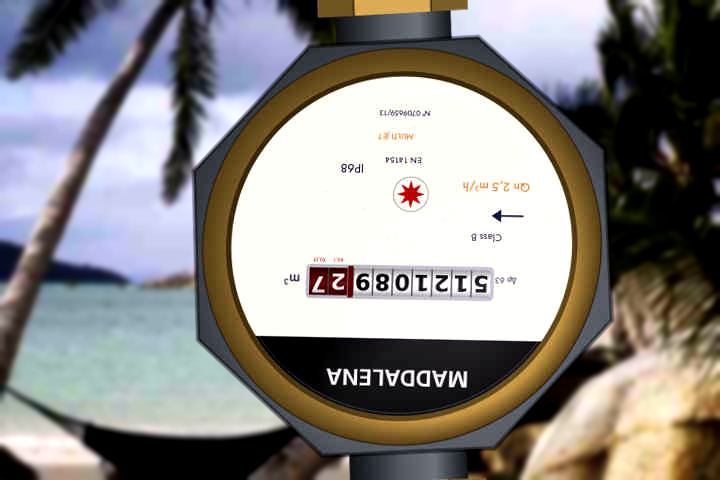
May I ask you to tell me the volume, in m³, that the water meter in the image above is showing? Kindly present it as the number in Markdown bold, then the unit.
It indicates **5121089.27** m³
